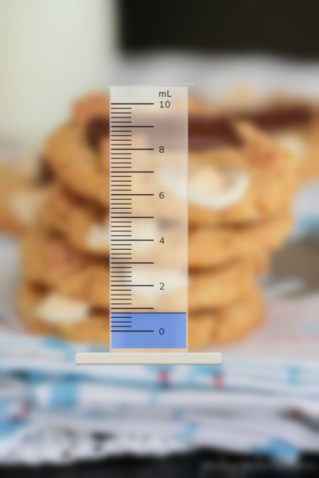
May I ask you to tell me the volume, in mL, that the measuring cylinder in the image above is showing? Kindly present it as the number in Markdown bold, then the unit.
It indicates **0.8** mL
